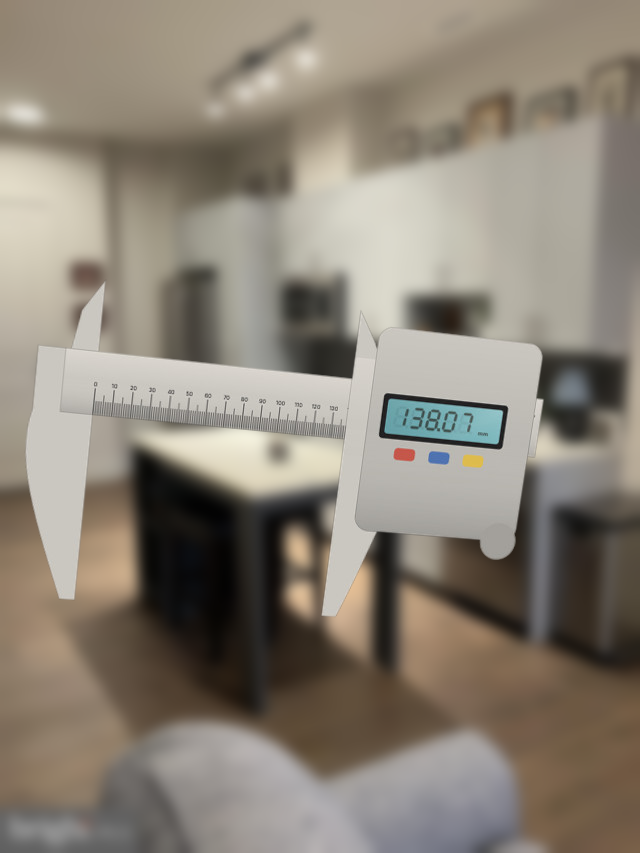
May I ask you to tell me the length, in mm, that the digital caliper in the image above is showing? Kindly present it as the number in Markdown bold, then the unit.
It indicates **138.07** mm
